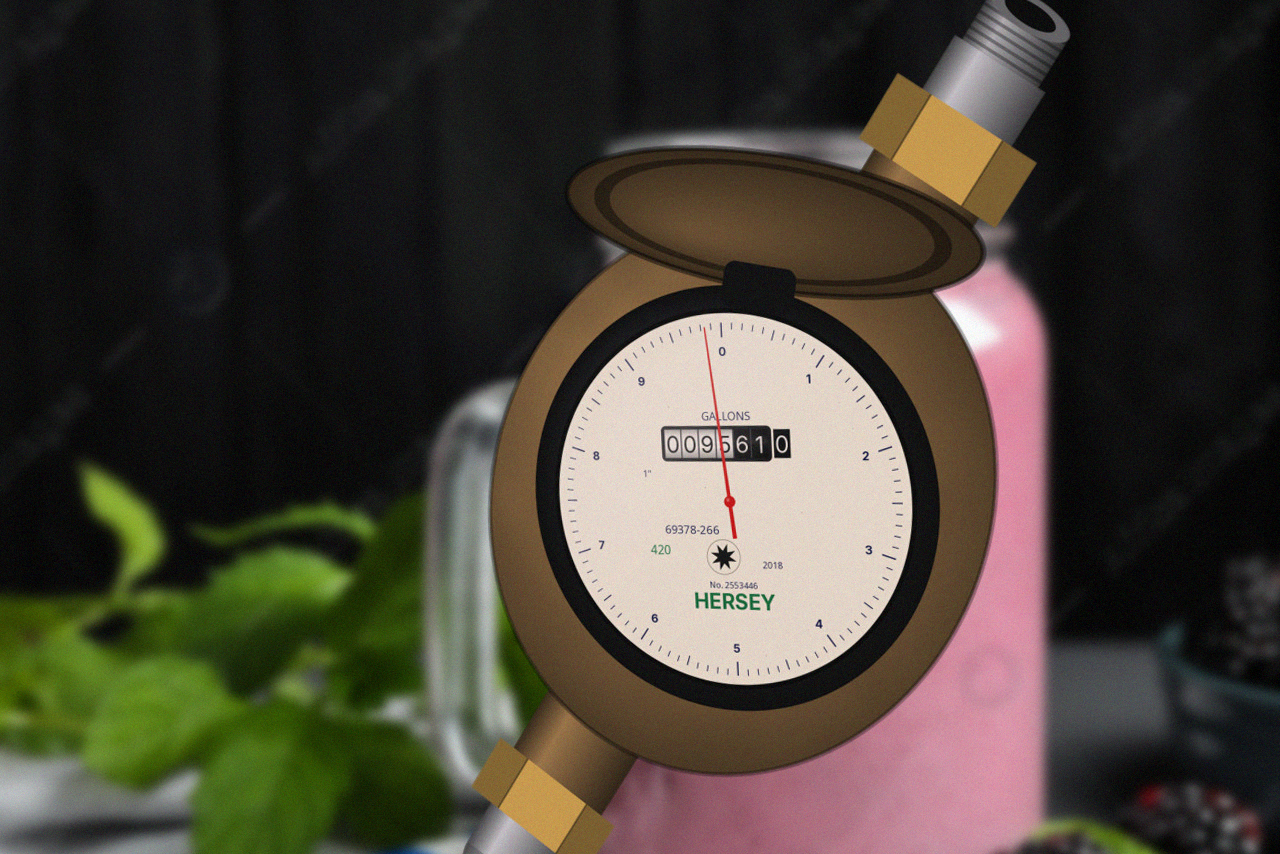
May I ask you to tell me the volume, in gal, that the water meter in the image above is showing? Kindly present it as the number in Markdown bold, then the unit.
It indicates **95609.8** gal
